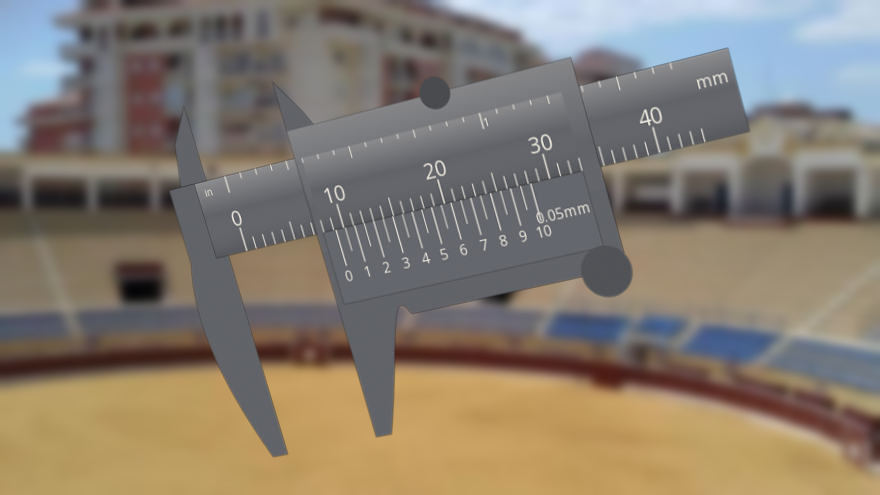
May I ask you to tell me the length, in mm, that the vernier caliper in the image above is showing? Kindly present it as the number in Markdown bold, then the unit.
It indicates **9.2** mm
